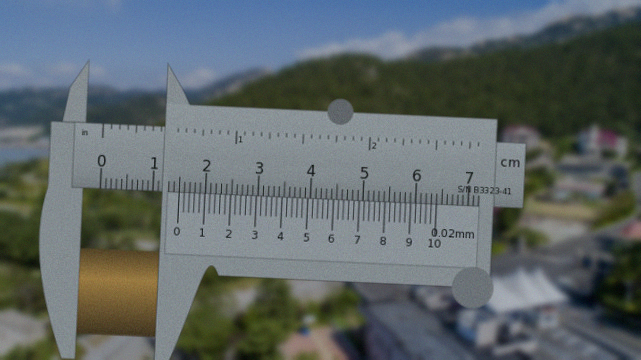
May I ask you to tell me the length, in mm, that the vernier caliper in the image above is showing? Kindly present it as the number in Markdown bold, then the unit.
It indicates **15.0** mm
